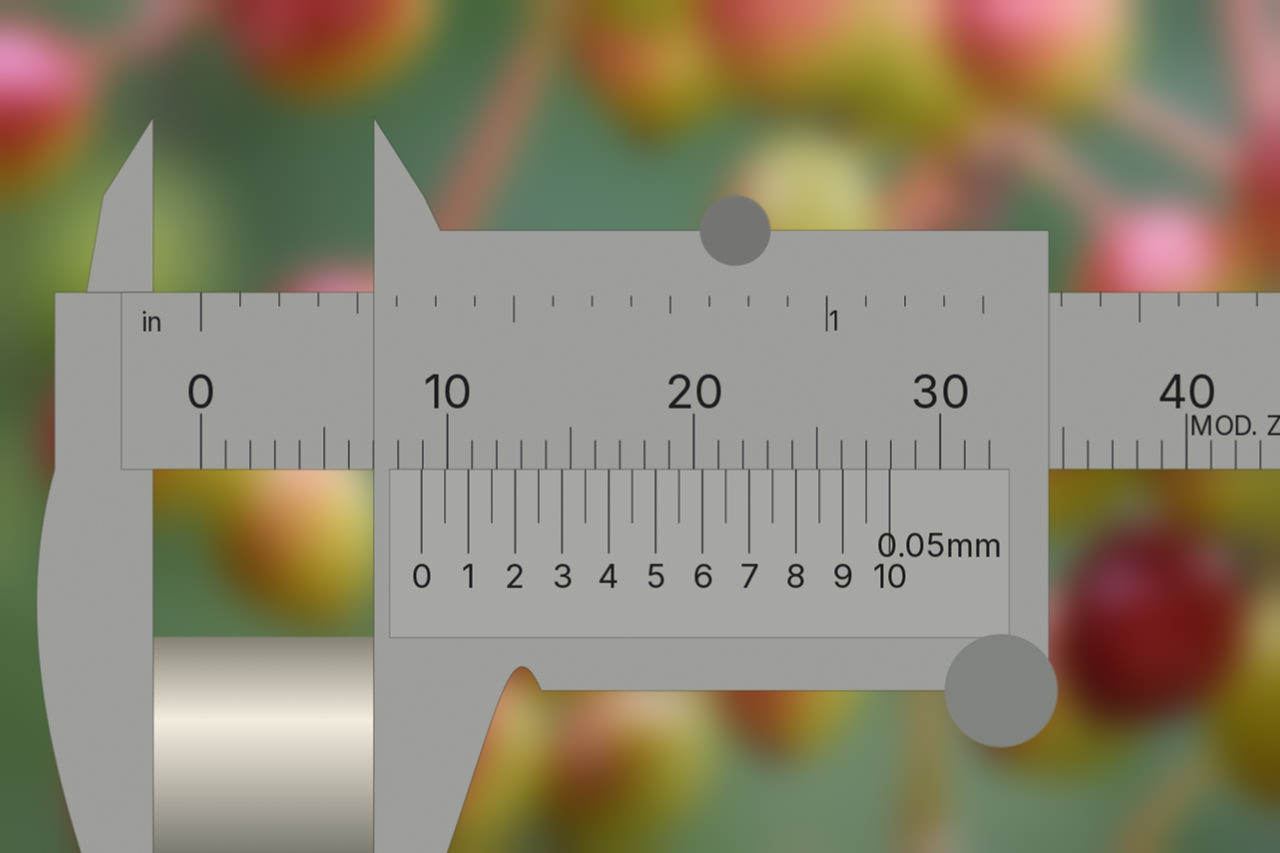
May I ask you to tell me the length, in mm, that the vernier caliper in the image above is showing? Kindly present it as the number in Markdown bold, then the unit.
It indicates **8.95** mm
